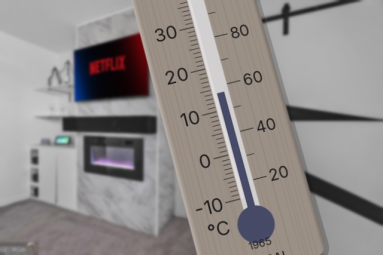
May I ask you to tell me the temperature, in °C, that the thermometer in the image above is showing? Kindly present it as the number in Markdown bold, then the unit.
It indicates **14** °C
